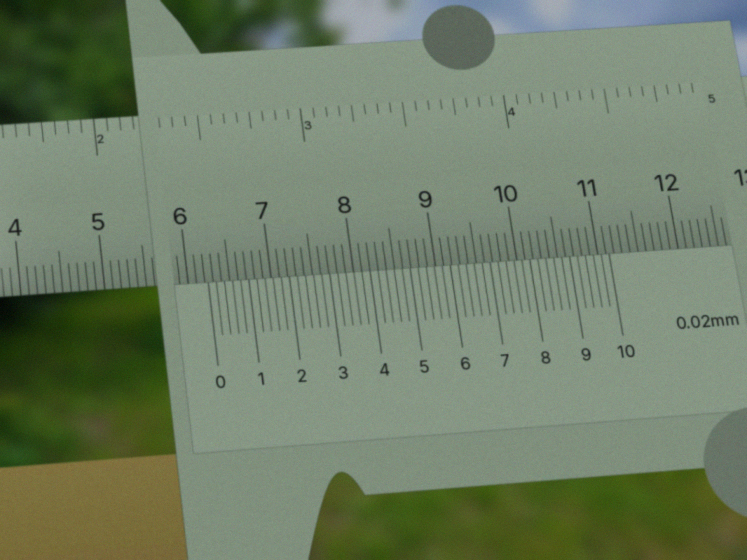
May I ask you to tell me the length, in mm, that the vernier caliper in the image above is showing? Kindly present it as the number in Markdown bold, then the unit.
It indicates **62.4** mm
